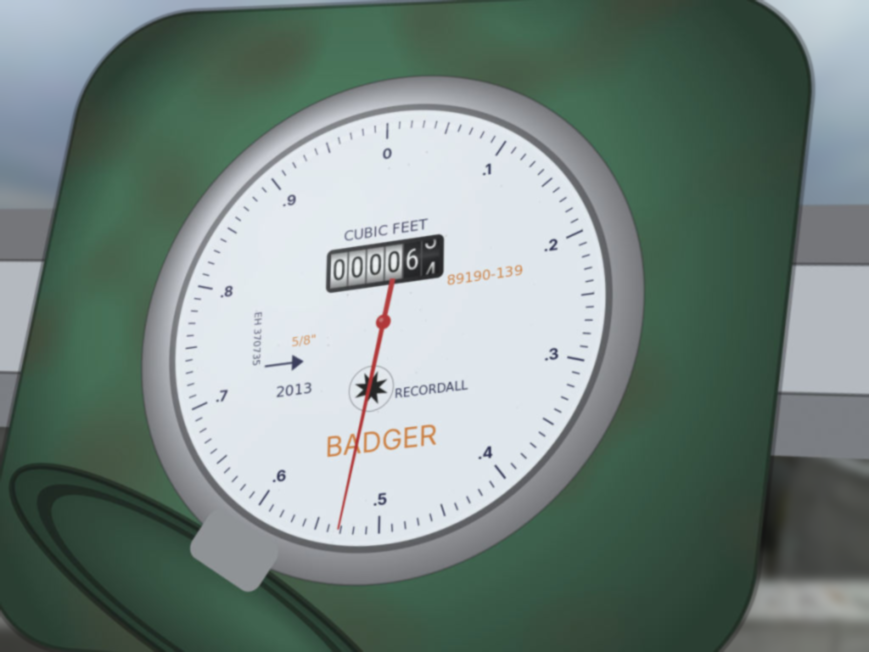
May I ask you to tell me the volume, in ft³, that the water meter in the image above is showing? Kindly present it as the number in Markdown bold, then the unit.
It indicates **63.53** ft³
